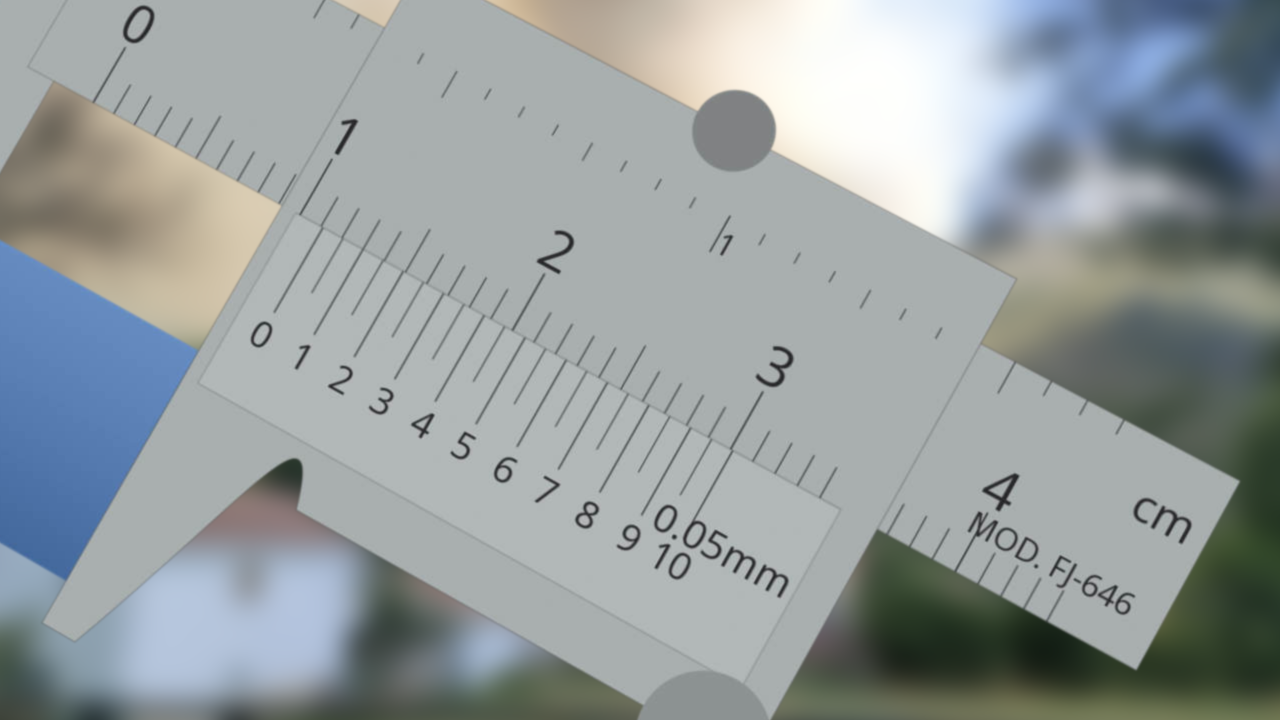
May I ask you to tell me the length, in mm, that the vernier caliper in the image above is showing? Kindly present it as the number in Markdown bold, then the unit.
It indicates **11.1** mm
